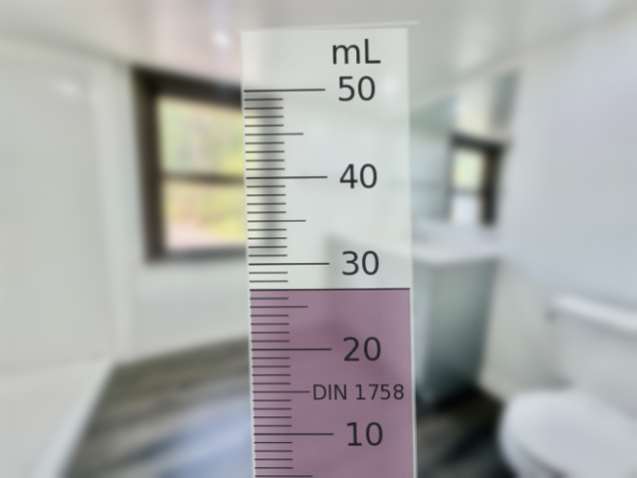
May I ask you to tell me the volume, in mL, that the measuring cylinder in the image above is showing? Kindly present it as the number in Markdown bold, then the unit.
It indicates **27** mL
